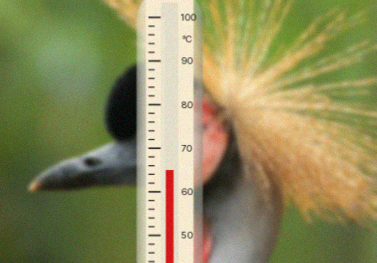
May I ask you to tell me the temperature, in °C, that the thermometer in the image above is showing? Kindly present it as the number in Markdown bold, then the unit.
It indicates **65** °C
